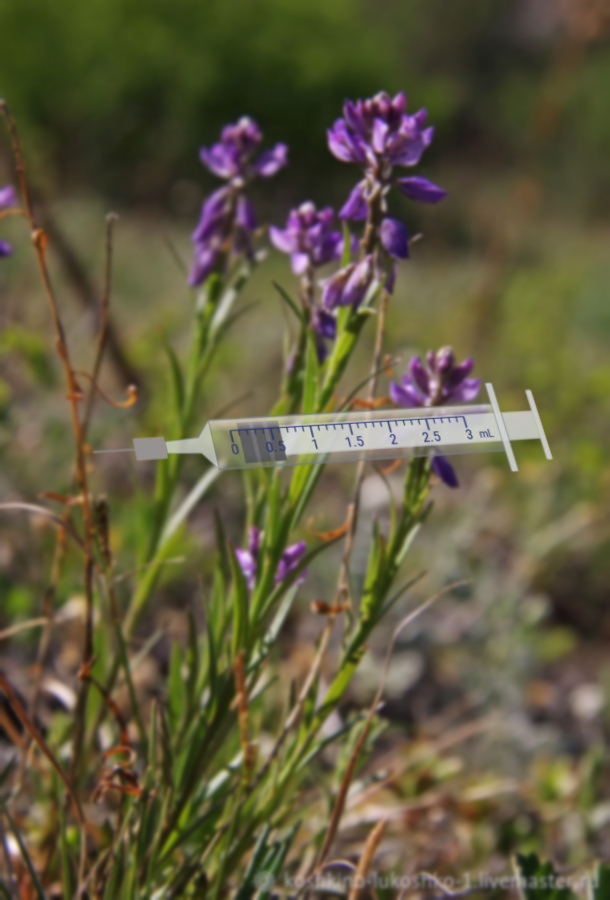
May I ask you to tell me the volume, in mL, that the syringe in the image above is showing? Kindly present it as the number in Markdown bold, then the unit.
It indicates **0.1** mL
